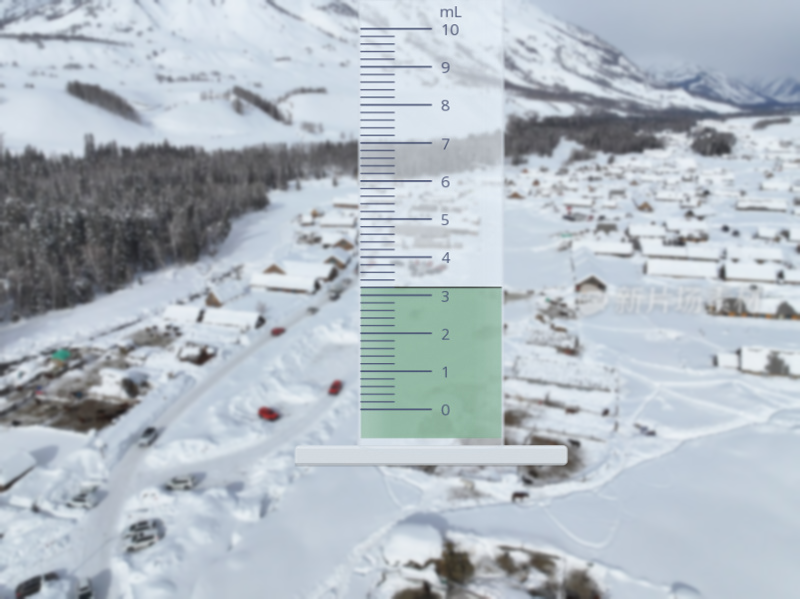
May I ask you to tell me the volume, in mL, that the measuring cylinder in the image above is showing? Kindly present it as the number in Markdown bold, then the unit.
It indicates **3.2** mL
